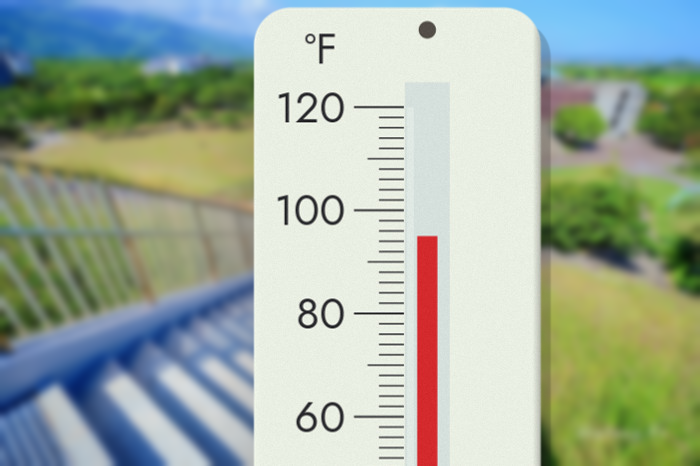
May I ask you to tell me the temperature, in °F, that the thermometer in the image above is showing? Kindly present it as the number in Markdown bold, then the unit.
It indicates **95** °F
